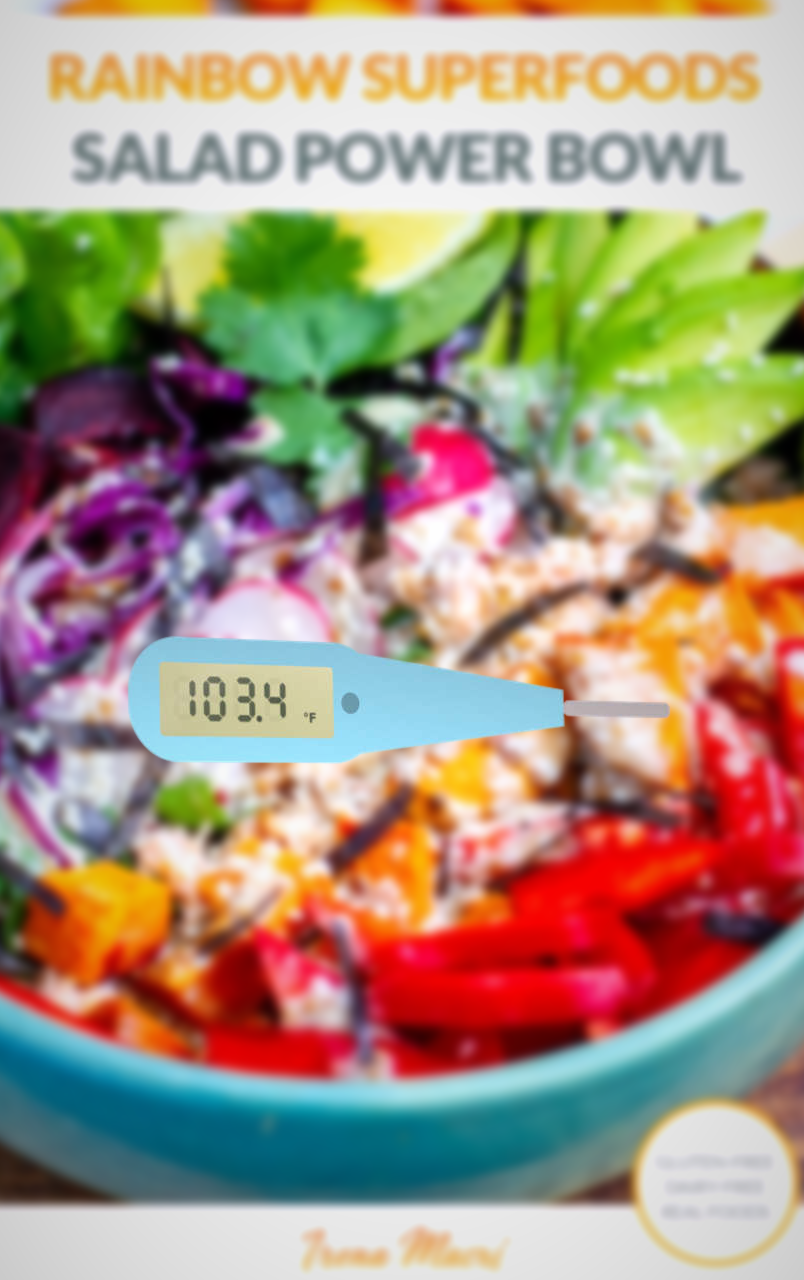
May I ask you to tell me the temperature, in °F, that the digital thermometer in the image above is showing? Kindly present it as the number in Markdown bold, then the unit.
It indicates **103.4** °F
